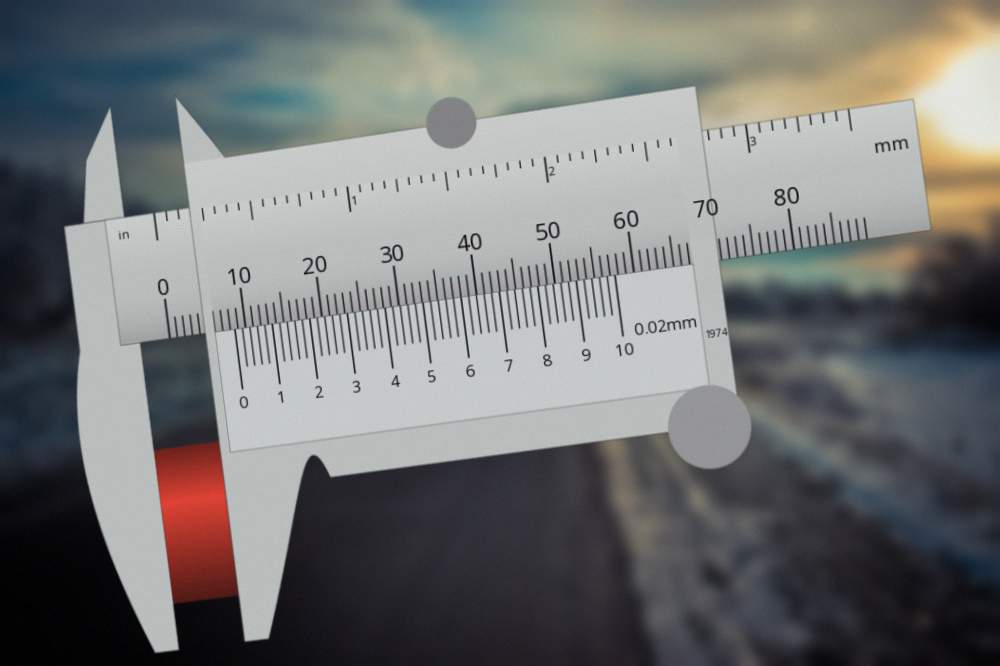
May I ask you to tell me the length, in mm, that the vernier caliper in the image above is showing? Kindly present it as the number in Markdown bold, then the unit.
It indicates **8.6** mm
